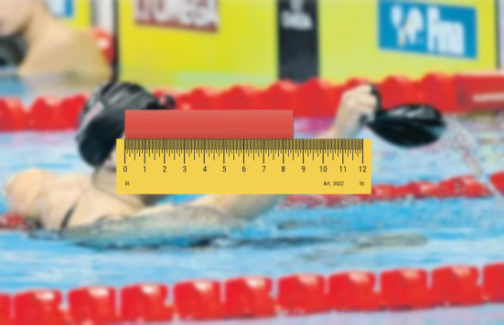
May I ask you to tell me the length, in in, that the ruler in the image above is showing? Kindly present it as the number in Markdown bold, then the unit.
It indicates **8.5** in
